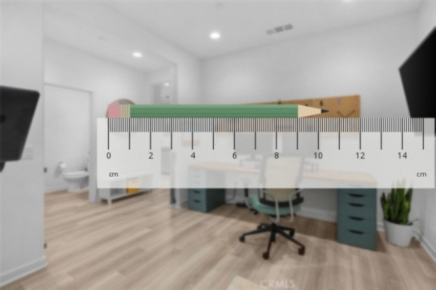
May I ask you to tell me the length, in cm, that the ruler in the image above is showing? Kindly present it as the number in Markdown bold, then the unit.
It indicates **10.5** cm
